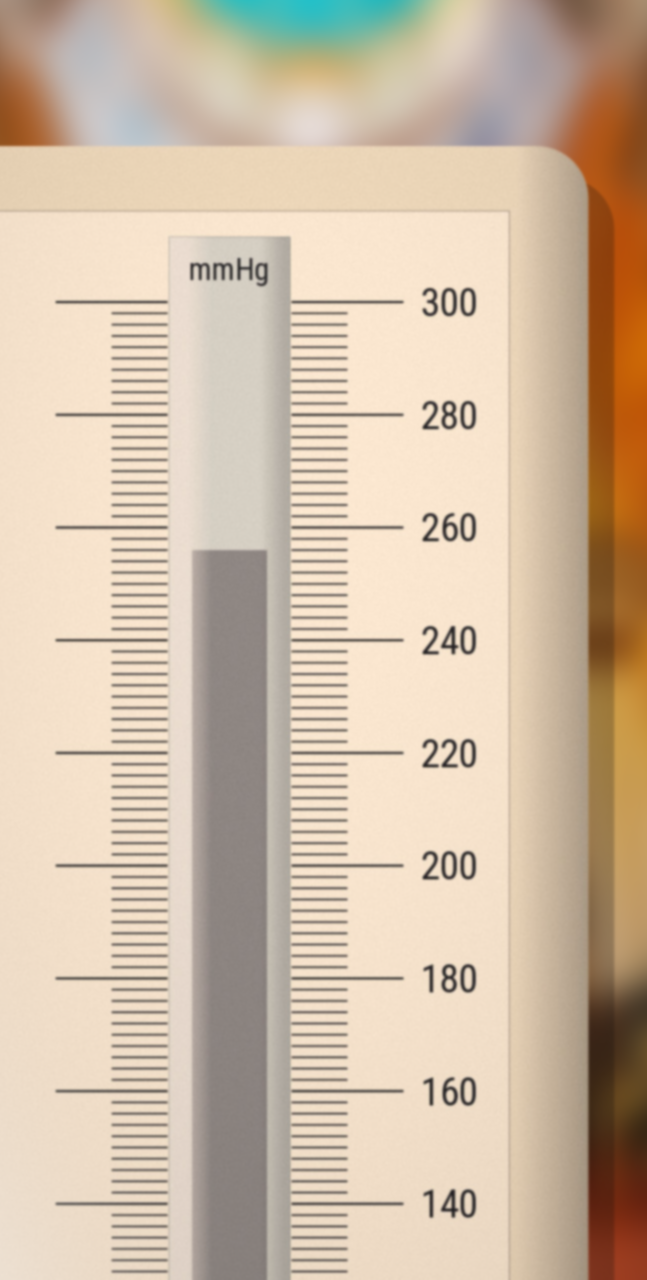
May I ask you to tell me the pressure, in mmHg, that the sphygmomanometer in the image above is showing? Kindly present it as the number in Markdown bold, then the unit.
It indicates **256** mmHg
